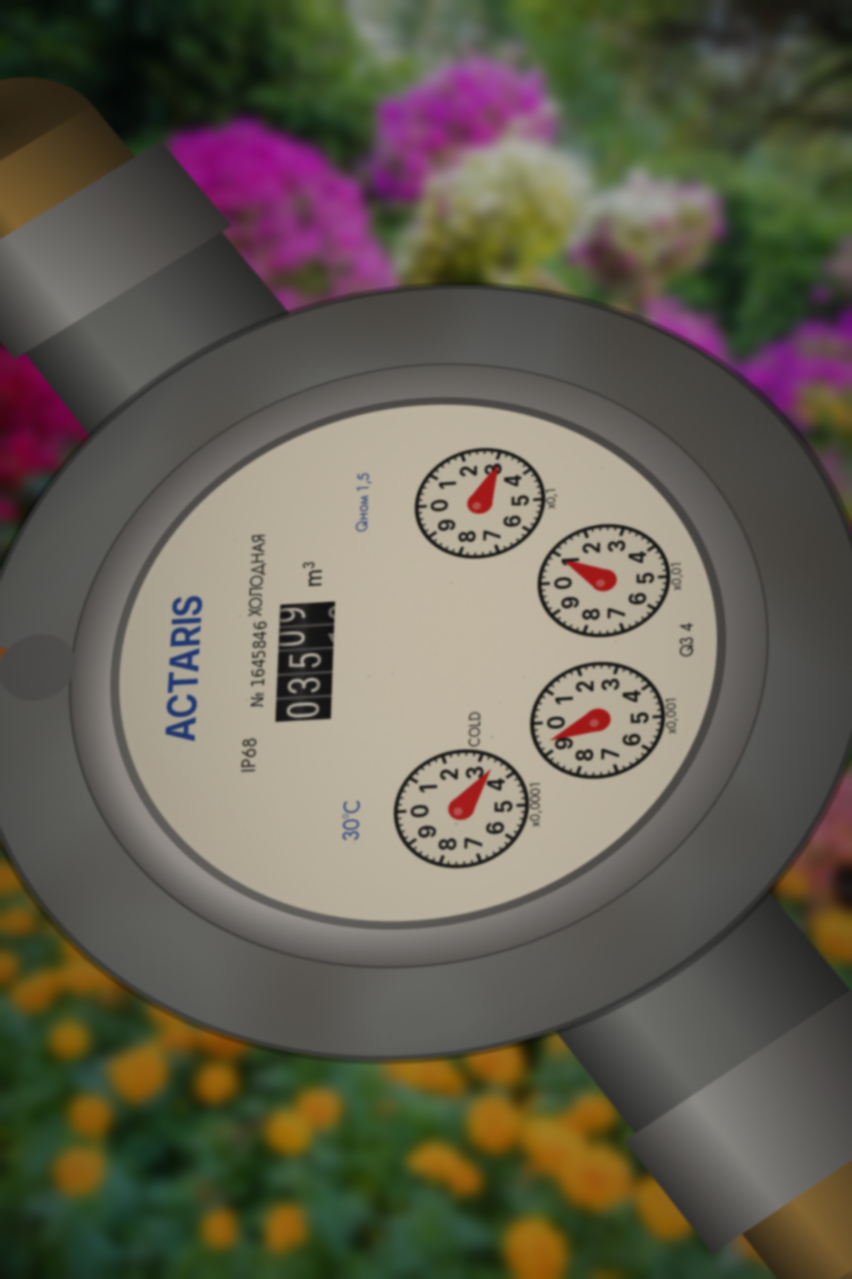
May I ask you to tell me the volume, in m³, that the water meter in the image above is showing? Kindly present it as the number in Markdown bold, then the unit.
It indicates **3509.3093** m³
